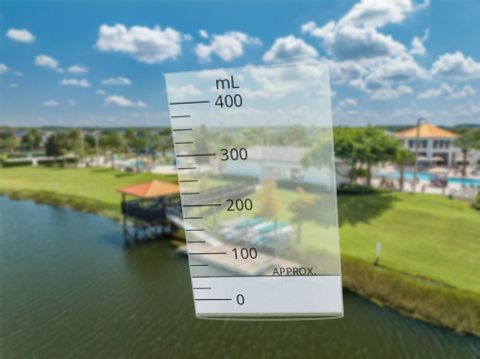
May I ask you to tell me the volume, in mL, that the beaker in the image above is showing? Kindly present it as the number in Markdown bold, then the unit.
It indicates **50** mL
